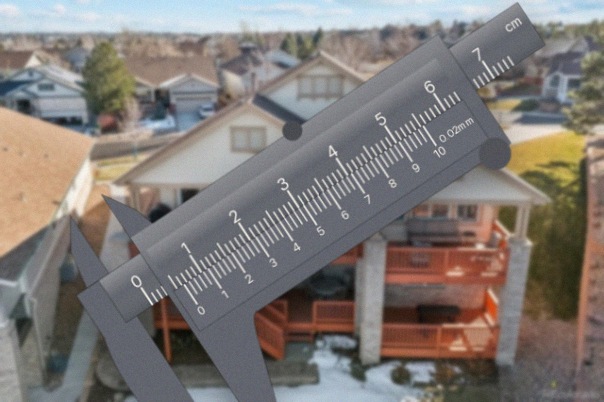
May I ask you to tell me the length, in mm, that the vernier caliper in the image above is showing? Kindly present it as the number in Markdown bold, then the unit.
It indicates **6.4** mm
